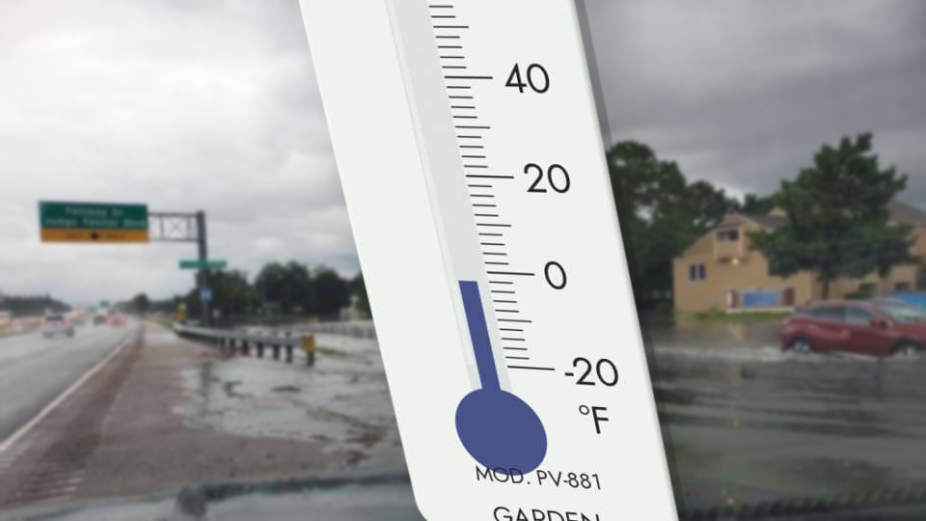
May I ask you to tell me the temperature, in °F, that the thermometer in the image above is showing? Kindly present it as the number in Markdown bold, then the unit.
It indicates **-2** °F
